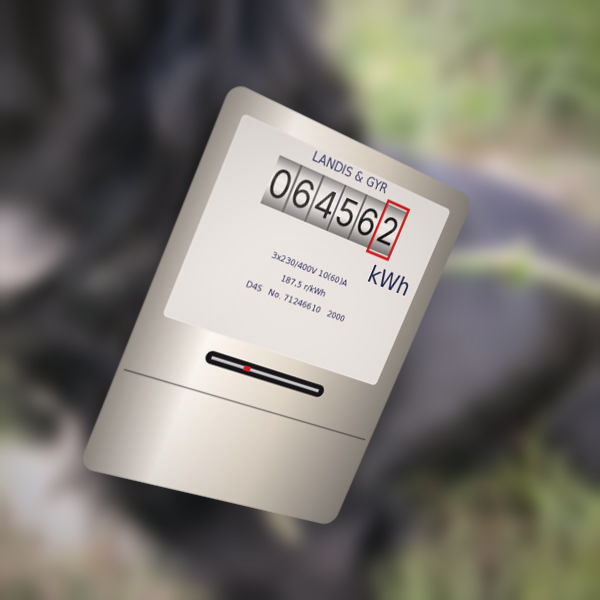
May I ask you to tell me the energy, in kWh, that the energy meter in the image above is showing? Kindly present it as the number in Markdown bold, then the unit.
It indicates **6456.2** kWh
